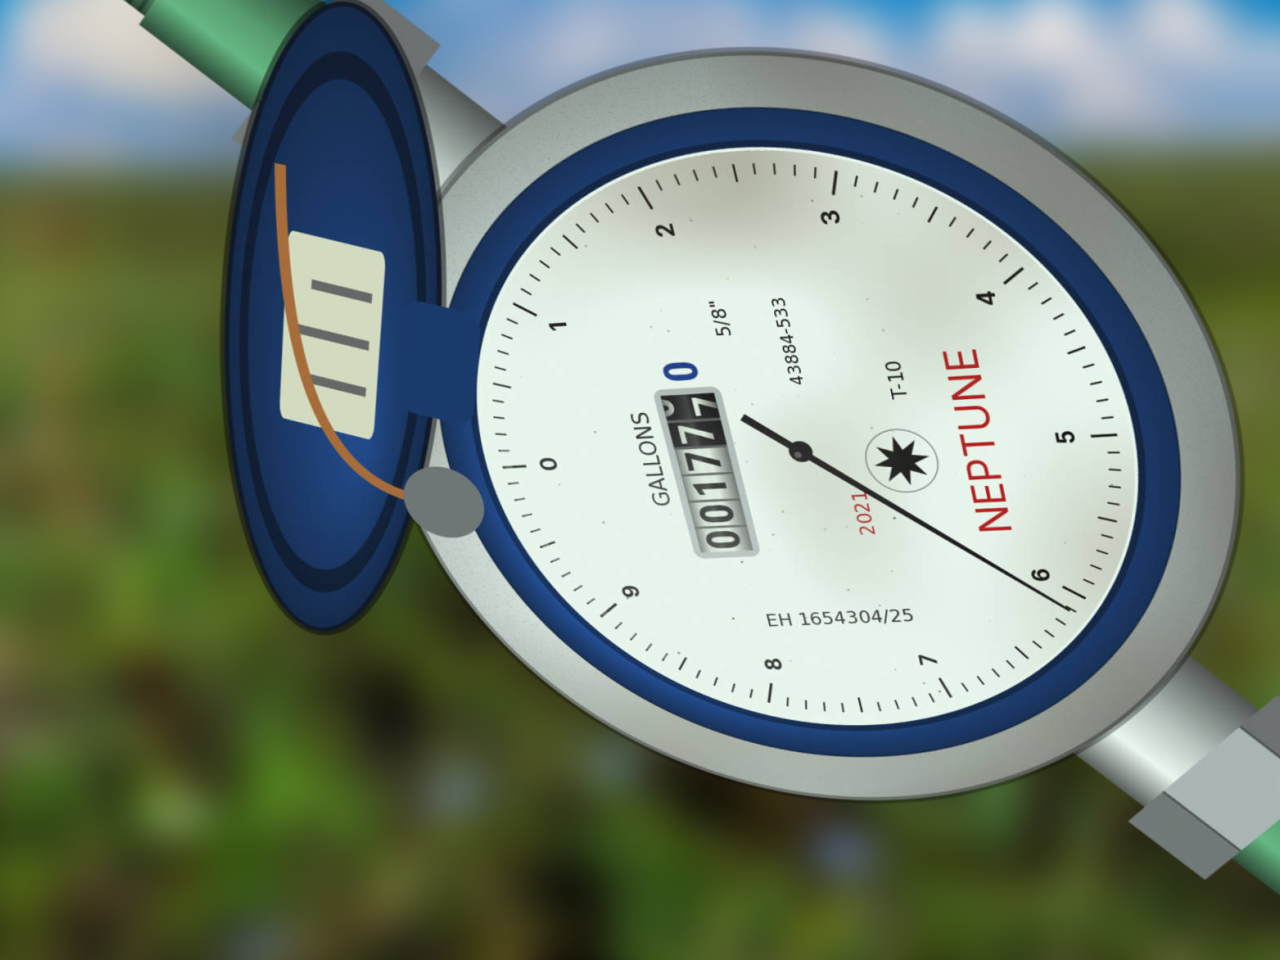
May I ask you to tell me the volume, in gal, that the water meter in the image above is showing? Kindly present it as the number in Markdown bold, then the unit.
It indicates **17766.1** gal
